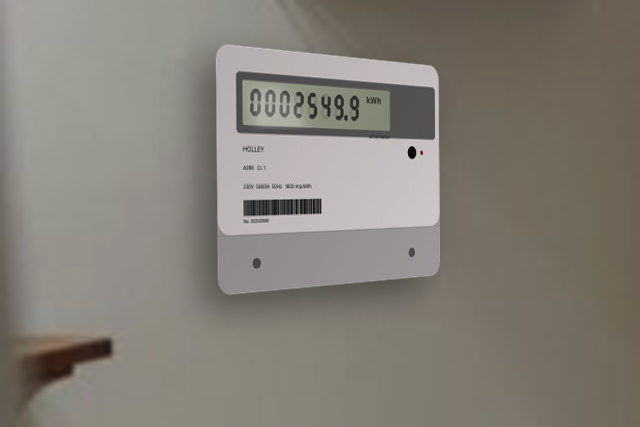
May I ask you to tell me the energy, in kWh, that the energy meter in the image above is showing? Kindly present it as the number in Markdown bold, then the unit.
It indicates **2549.9** kWh
